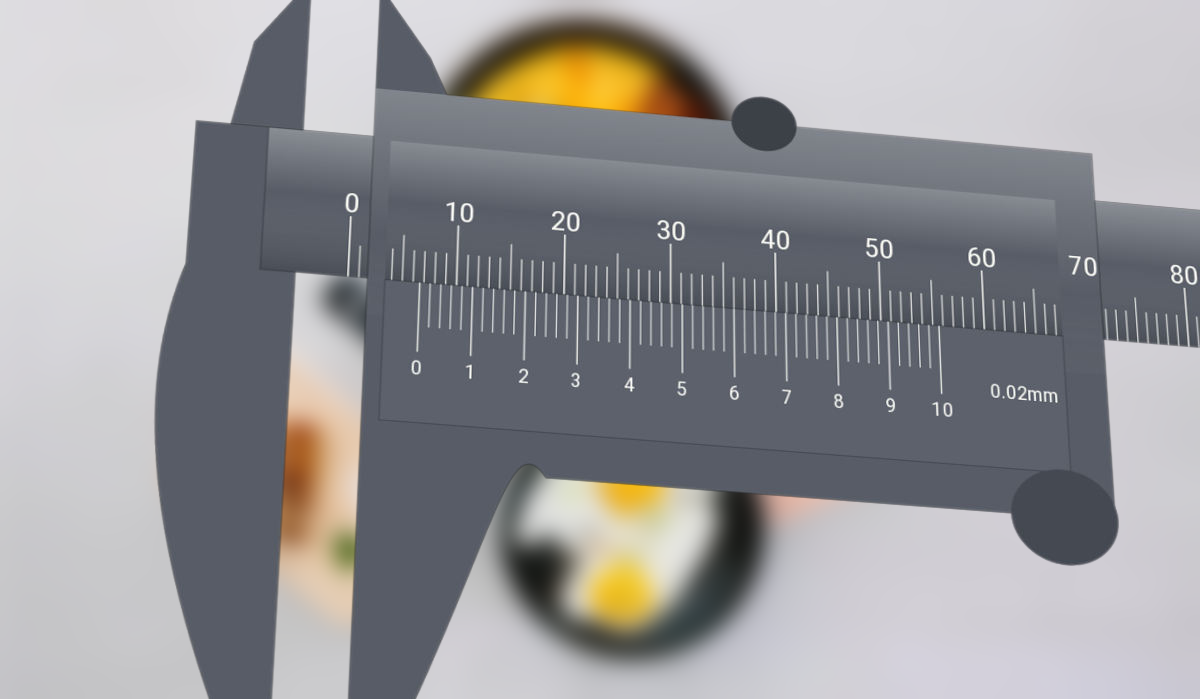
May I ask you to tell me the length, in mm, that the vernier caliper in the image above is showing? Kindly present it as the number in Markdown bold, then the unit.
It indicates **6.6** mm
